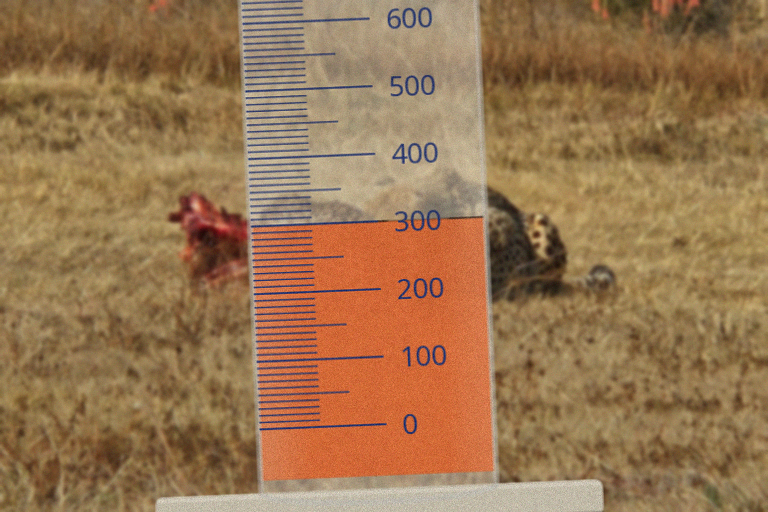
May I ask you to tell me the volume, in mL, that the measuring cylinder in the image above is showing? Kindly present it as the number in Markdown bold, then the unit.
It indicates **300** mL
